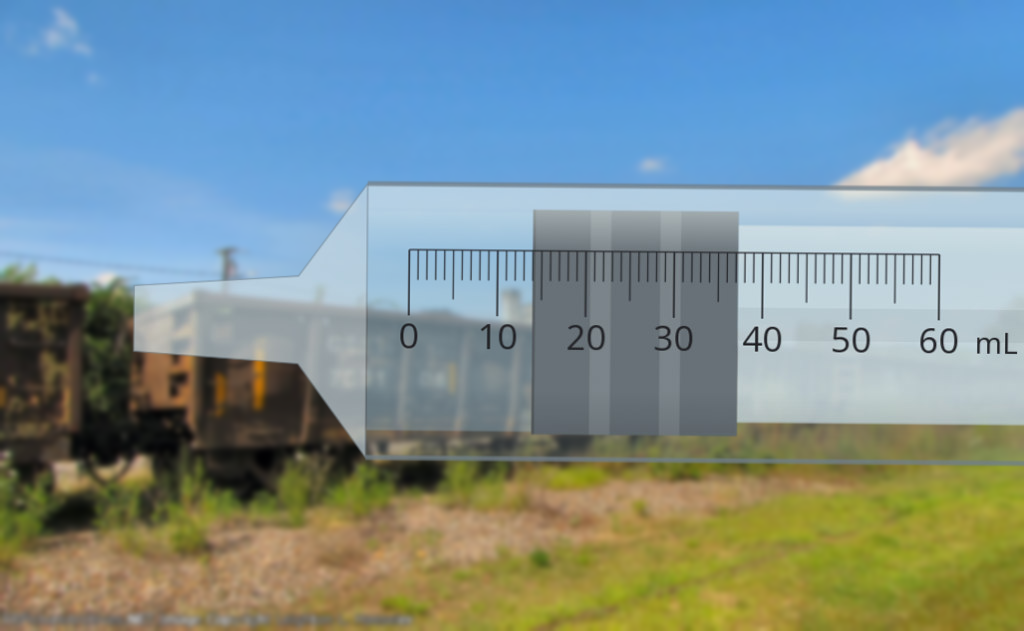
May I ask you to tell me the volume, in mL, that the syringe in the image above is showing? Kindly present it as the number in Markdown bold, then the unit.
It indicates **14** mL
